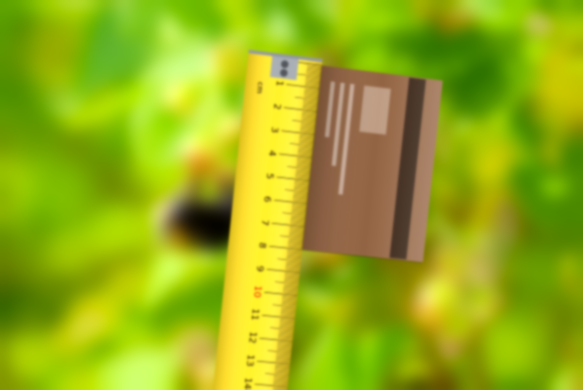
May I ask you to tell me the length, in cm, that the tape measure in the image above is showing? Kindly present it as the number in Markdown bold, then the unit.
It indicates **8** cm
